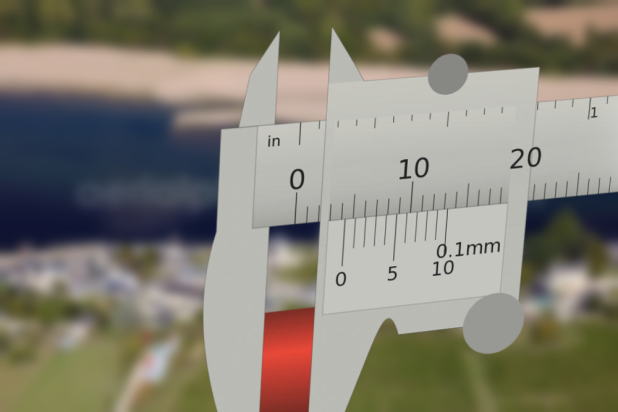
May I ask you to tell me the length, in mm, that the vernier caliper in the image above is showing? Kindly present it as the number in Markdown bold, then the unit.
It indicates **4.3** mm
